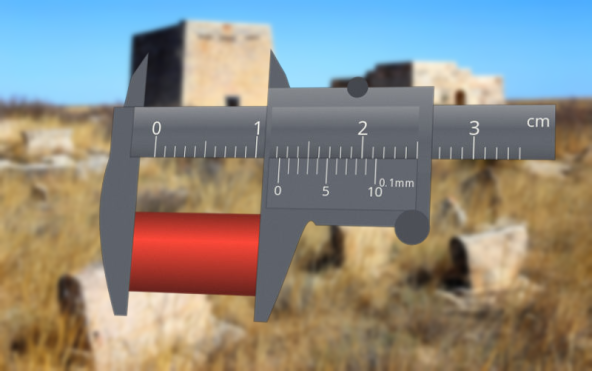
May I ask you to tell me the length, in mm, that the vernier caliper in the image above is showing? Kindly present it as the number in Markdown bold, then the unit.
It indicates **12.3** mm
